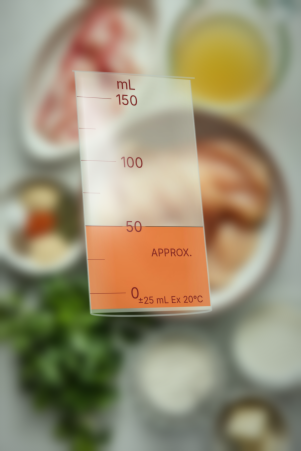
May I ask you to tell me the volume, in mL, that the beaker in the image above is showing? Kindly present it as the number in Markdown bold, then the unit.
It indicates **50** mL
